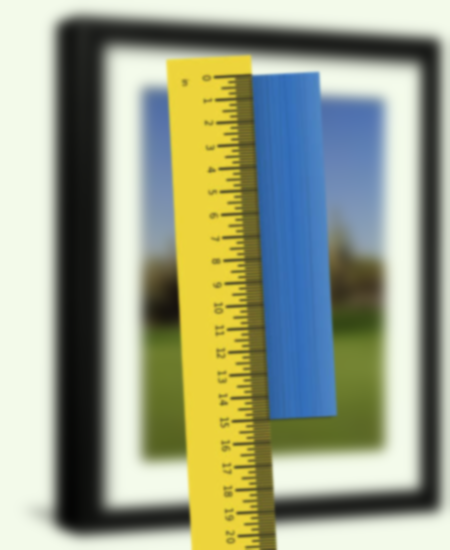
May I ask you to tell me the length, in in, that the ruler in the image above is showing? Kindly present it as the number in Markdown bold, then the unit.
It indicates **15** in
